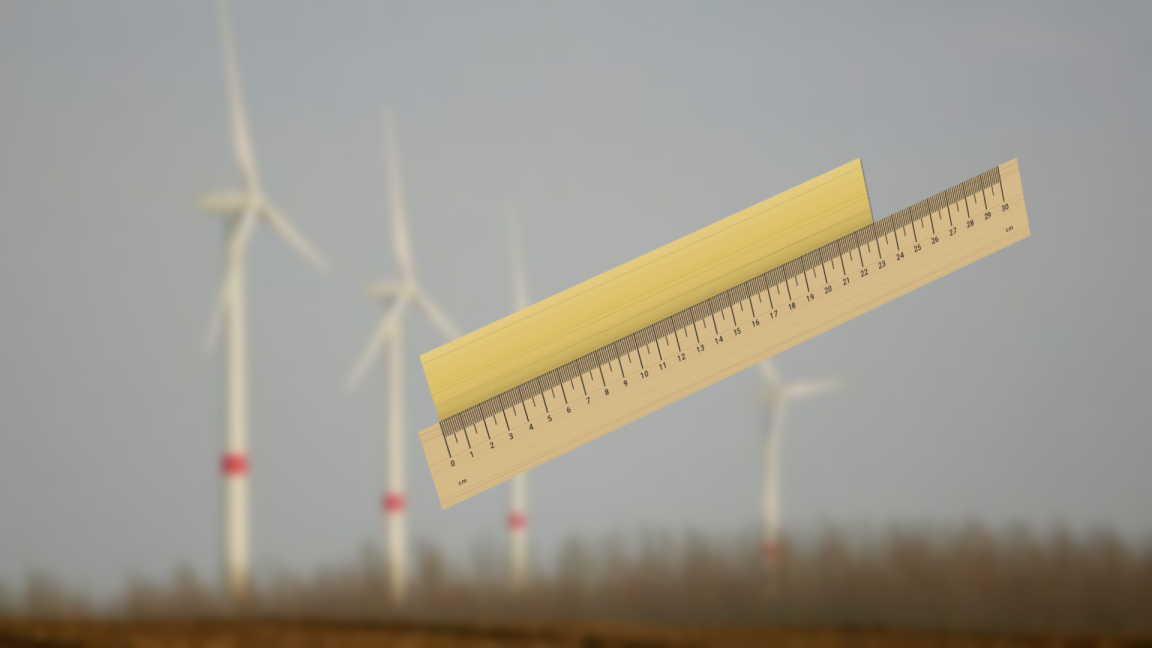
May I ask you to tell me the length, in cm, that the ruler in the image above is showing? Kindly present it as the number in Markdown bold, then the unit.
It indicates **23** cm
